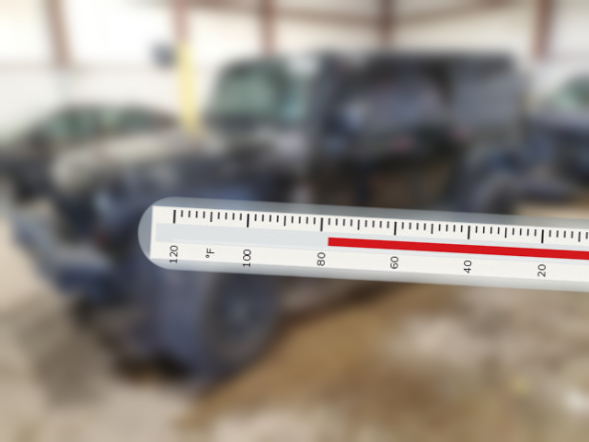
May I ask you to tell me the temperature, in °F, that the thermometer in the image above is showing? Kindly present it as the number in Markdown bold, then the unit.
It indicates **78** °F
